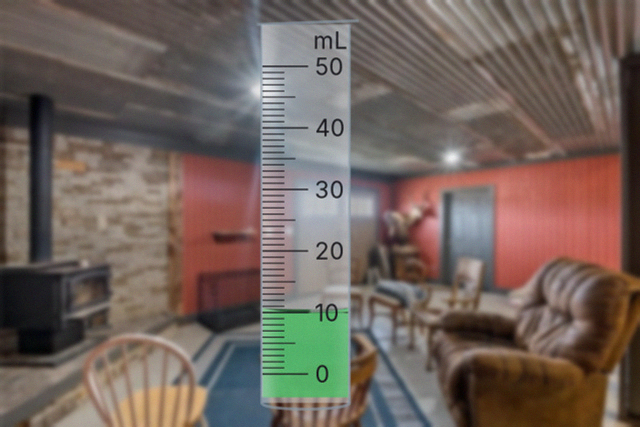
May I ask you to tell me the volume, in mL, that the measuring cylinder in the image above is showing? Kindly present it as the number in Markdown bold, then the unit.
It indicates **10** mL
